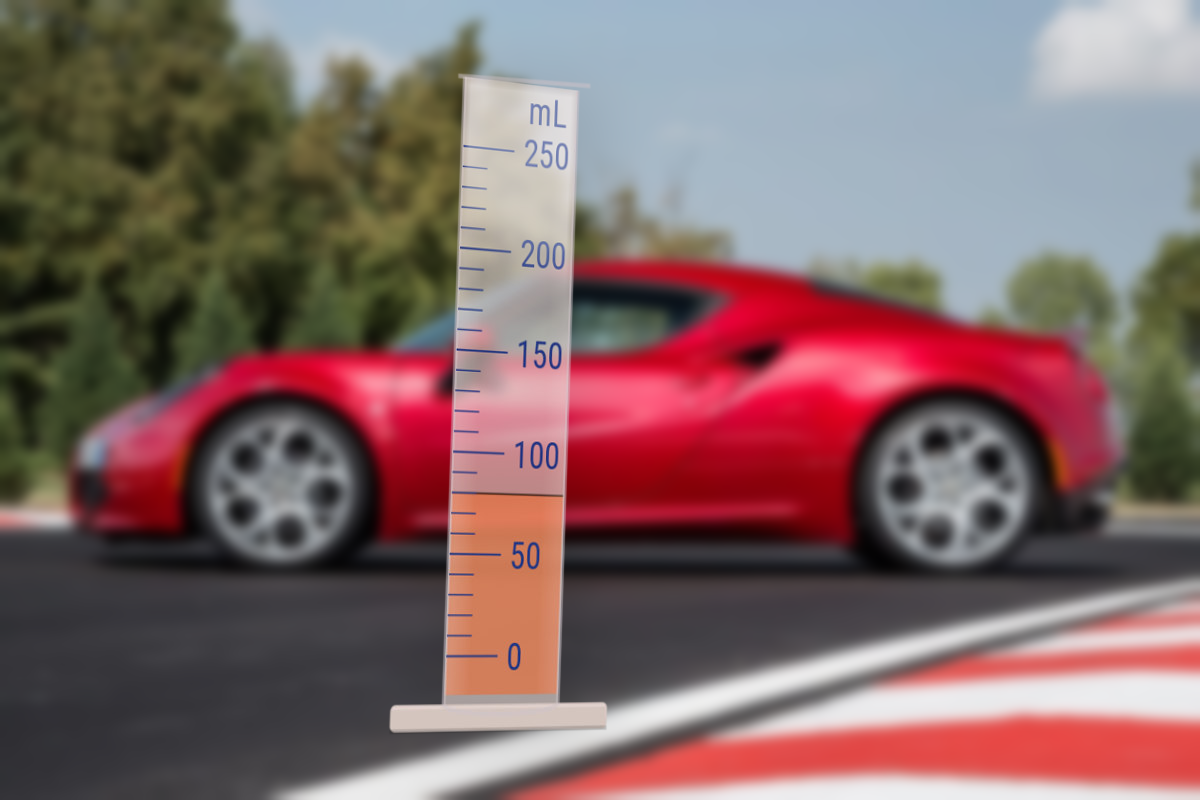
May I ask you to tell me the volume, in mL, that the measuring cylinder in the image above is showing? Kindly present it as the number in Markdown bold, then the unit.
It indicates **80** mL
